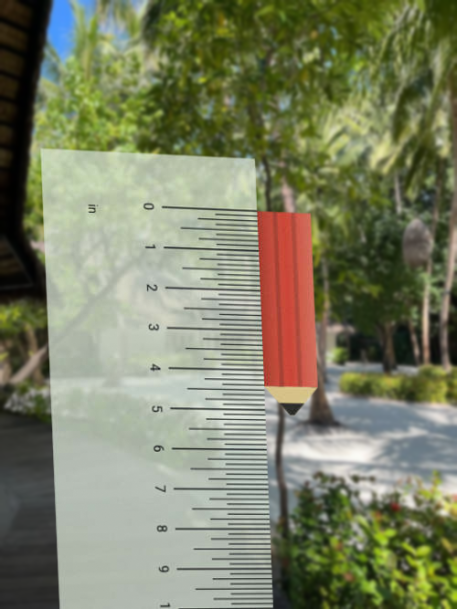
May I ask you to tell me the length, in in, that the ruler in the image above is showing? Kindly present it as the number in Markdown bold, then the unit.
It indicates **5.125** in
